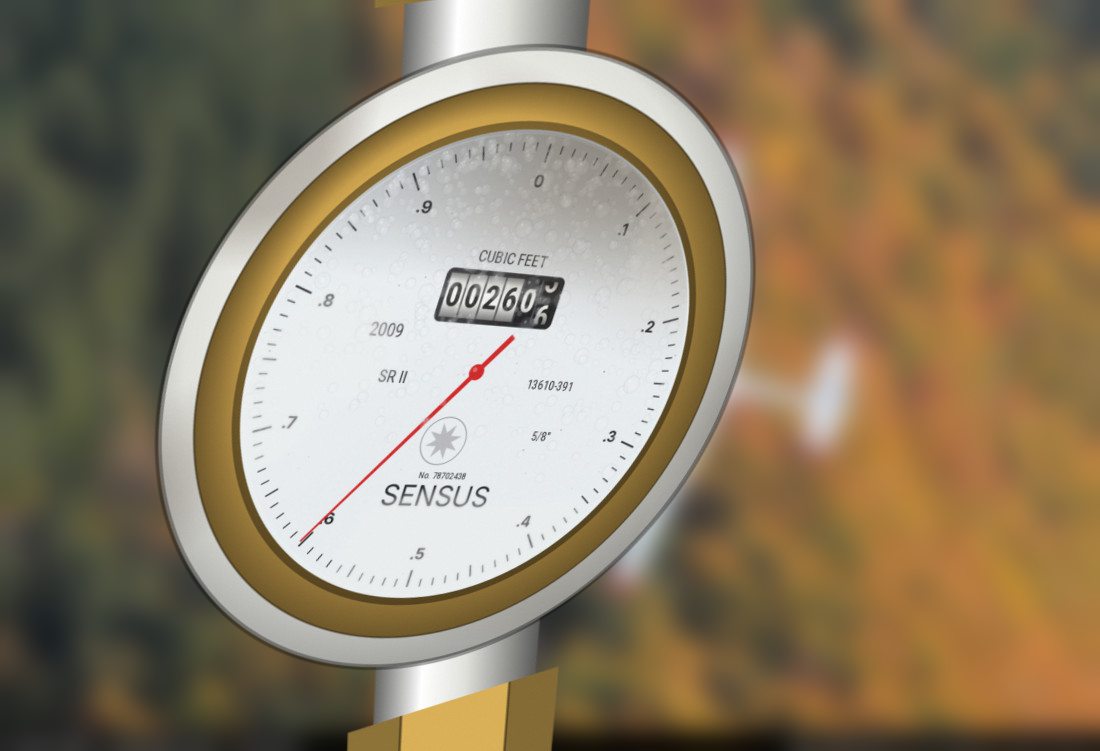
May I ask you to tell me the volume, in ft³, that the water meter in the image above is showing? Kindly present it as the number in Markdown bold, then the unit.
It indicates **2605.60** ft³
